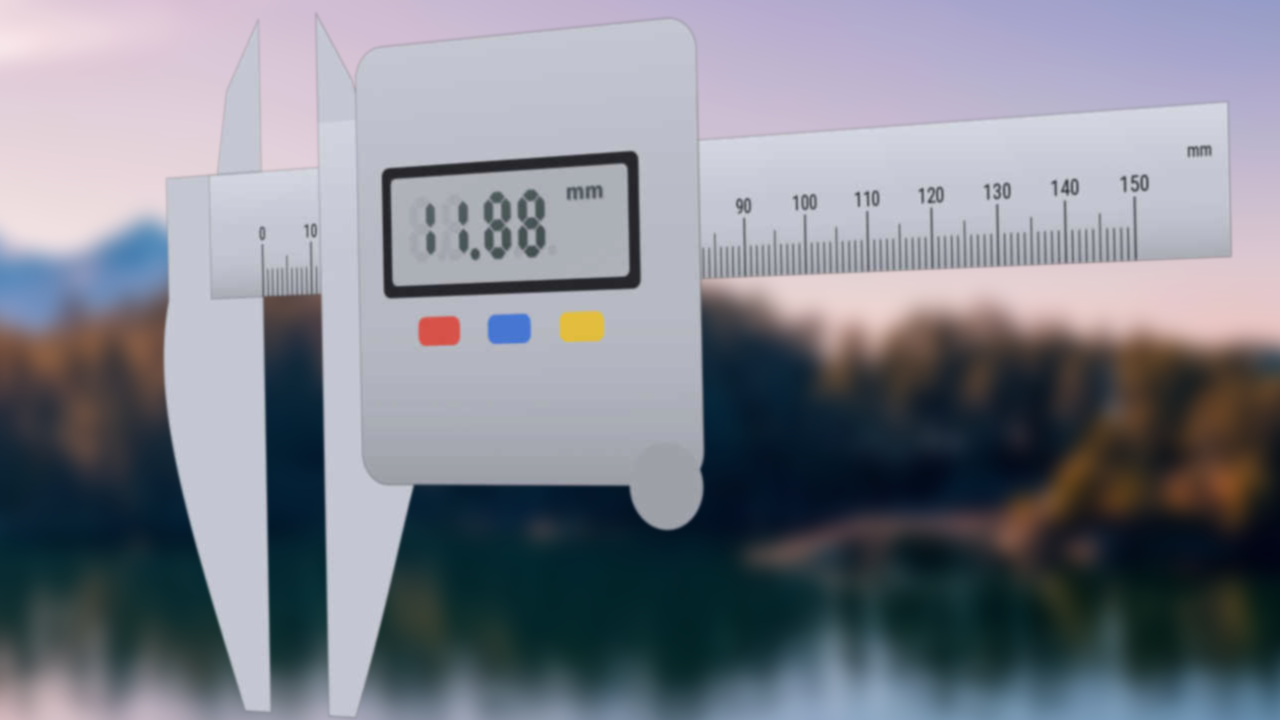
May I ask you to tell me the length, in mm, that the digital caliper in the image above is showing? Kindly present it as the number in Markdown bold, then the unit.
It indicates **11.88** mm
